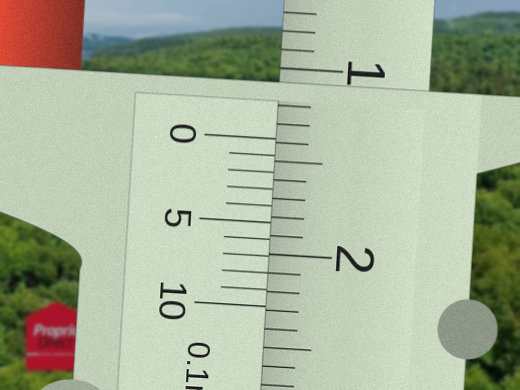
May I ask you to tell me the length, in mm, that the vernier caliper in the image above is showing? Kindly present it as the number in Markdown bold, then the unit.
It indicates **13.8** mm
